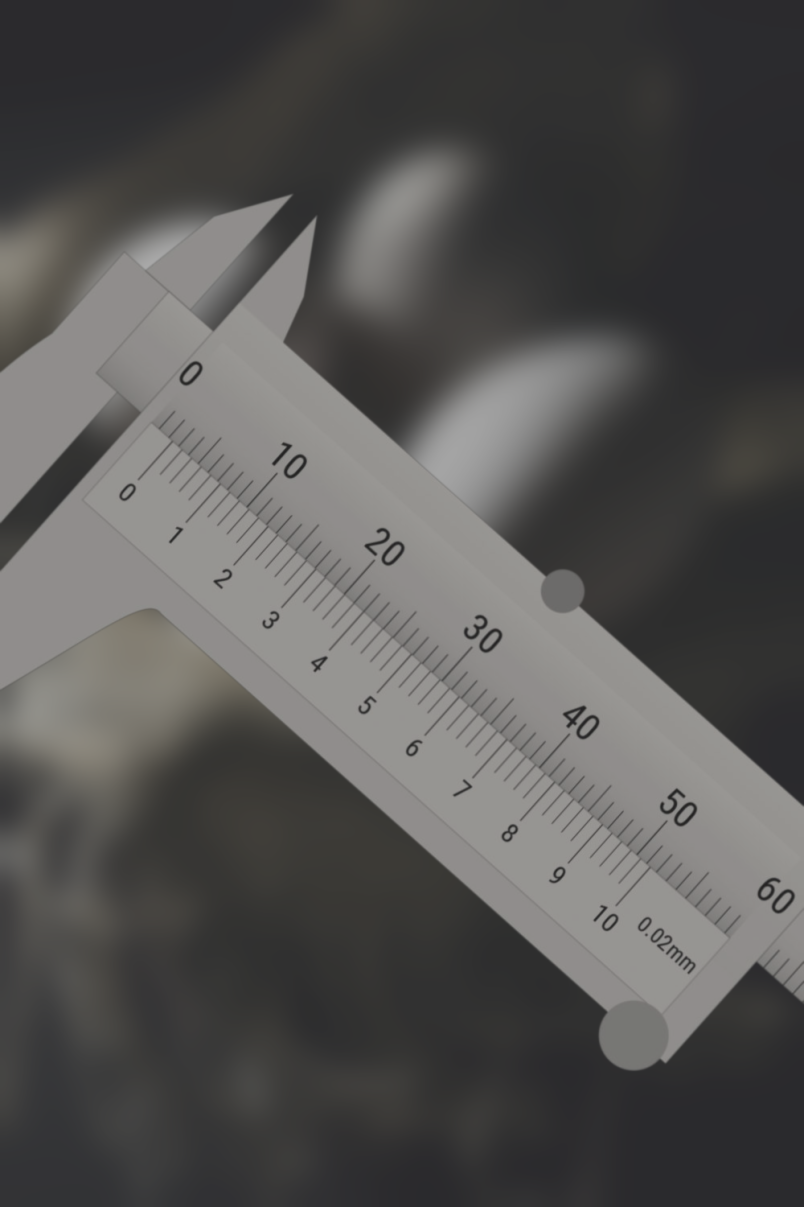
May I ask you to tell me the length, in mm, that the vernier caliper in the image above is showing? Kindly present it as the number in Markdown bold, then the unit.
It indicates **2.4** mm
